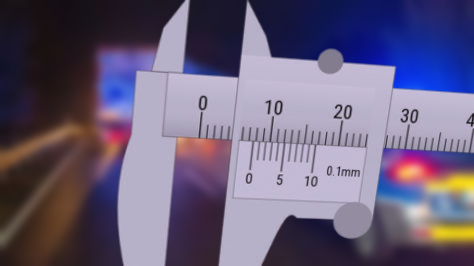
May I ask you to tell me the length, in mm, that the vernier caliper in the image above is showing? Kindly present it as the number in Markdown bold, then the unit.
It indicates **7.6** mm
